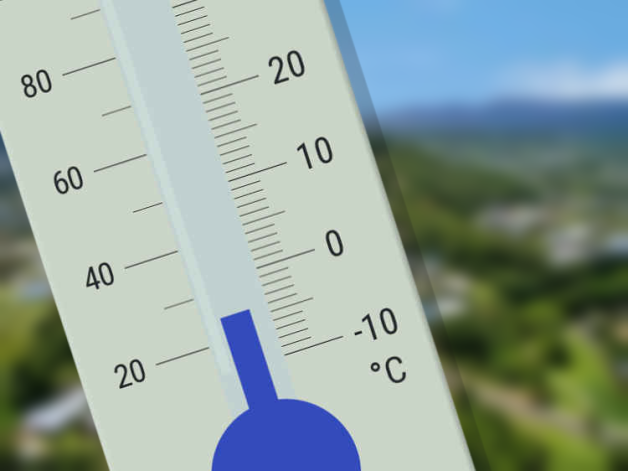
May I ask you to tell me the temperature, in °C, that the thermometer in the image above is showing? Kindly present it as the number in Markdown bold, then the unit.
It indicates **-4** °C
